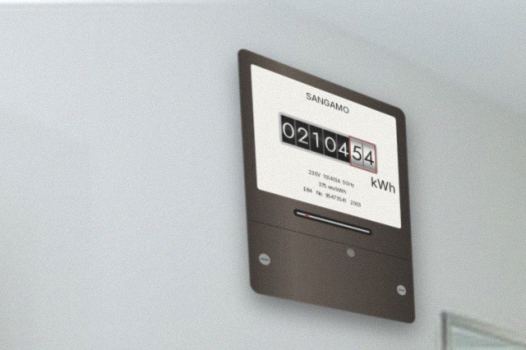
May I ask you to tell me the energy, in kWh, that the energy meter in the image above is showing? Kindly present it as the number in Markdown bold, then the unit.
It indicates **2104.54** kWh
